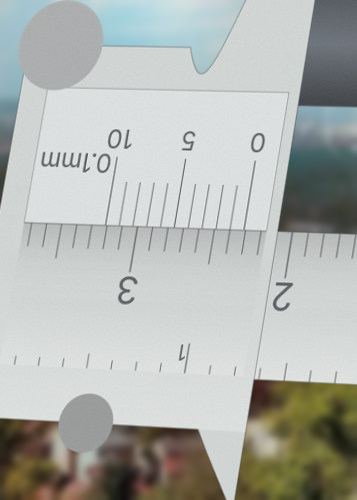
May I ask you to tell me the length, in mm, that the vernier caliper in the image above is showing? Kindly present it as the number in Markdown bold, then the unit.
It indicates **23.1** mm
